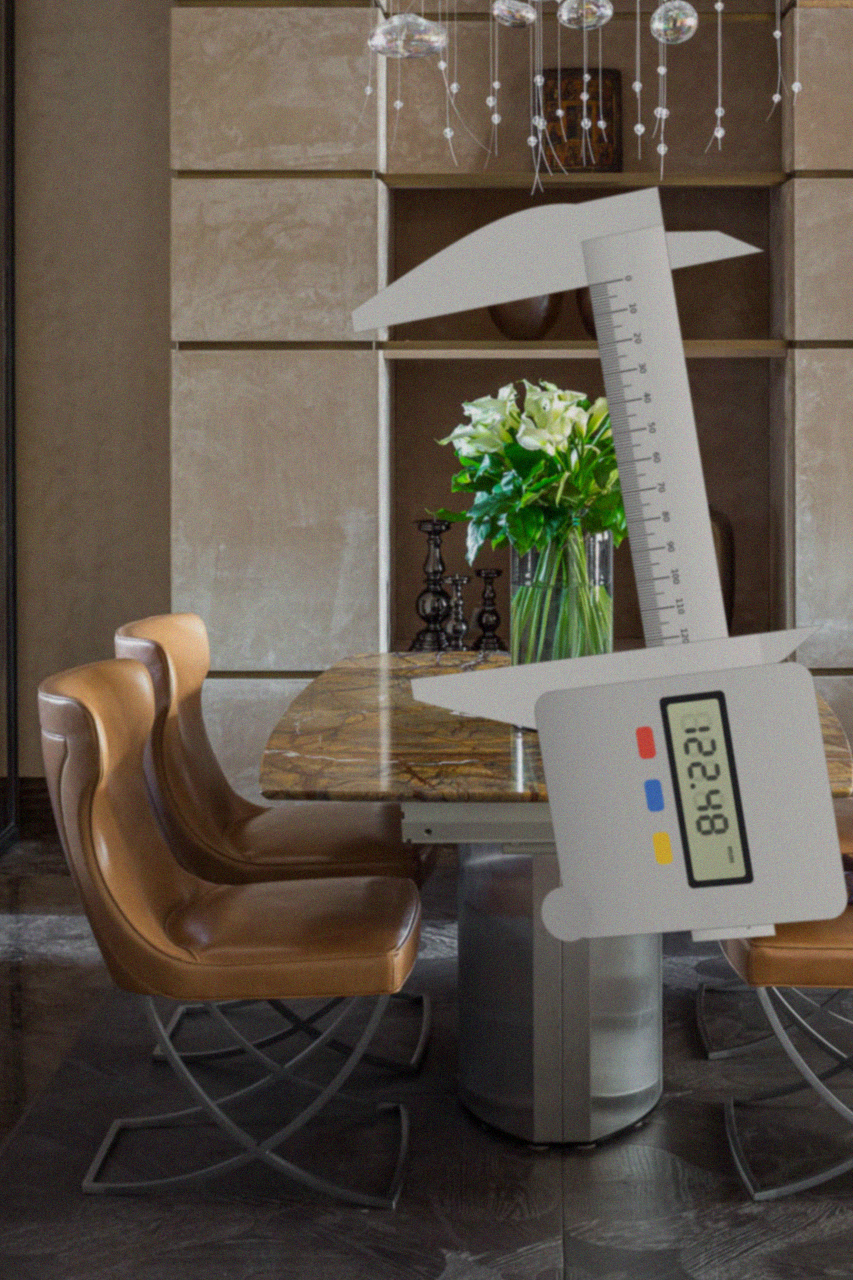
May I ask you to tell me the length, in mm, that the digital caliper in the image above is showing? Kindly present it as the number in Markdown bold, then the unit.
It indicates **122.48** mm
